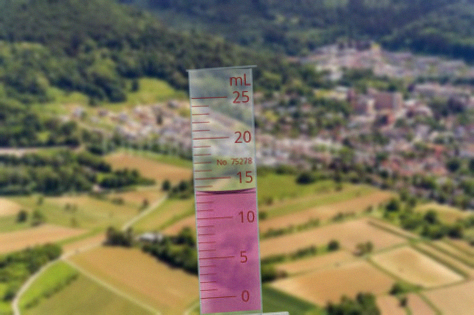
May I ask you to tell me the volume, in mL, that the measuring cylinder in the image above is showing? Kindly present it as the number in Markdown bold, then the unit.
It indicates **13** mL
